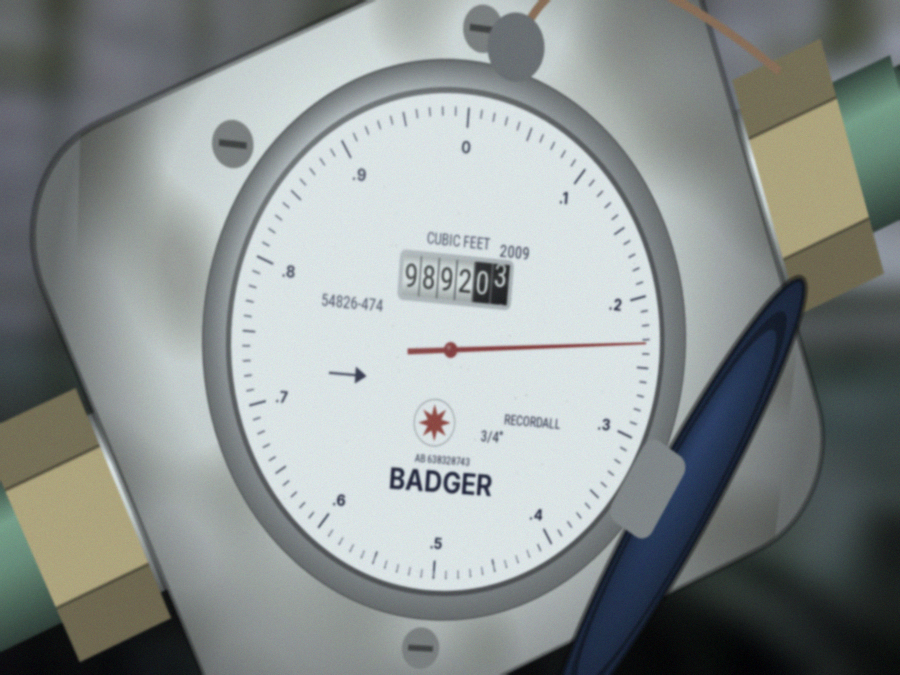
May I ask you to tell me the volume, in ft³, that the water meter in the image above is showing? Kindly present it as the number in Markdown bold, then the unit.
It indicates **989203.23** ft³
